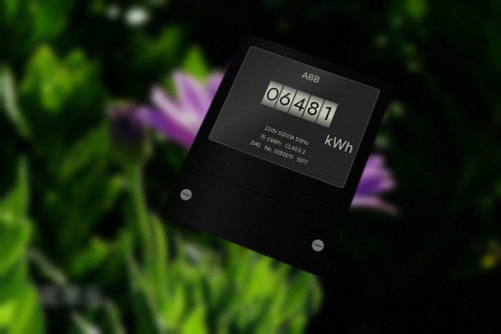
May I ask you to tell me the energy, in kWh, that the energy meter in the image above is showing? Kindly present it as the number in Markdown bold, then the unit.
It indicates **6481** kWh
